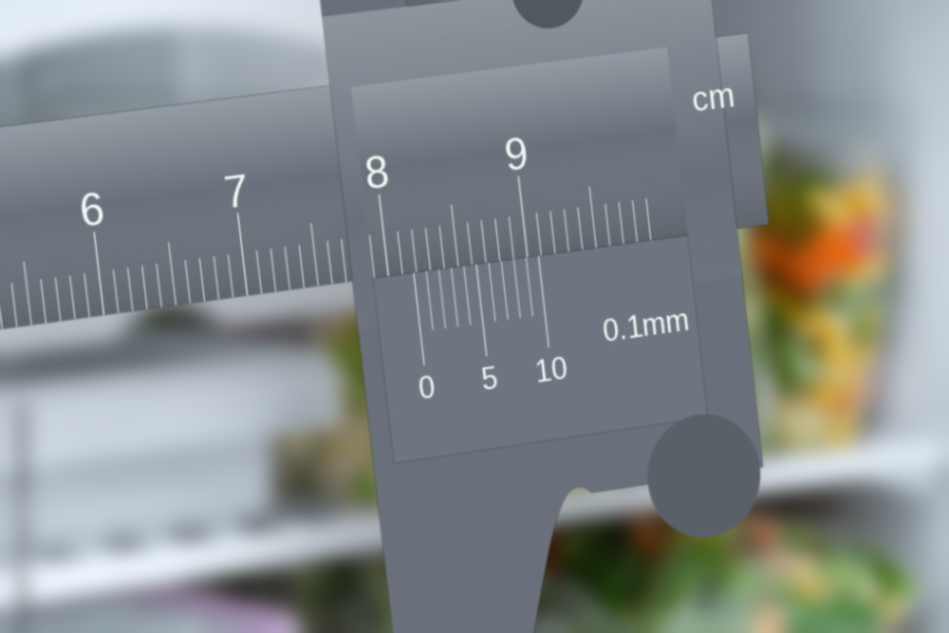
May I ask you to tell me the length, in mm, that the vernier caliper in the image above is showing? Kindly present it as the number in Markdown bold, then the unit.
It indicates **81.8** mm
